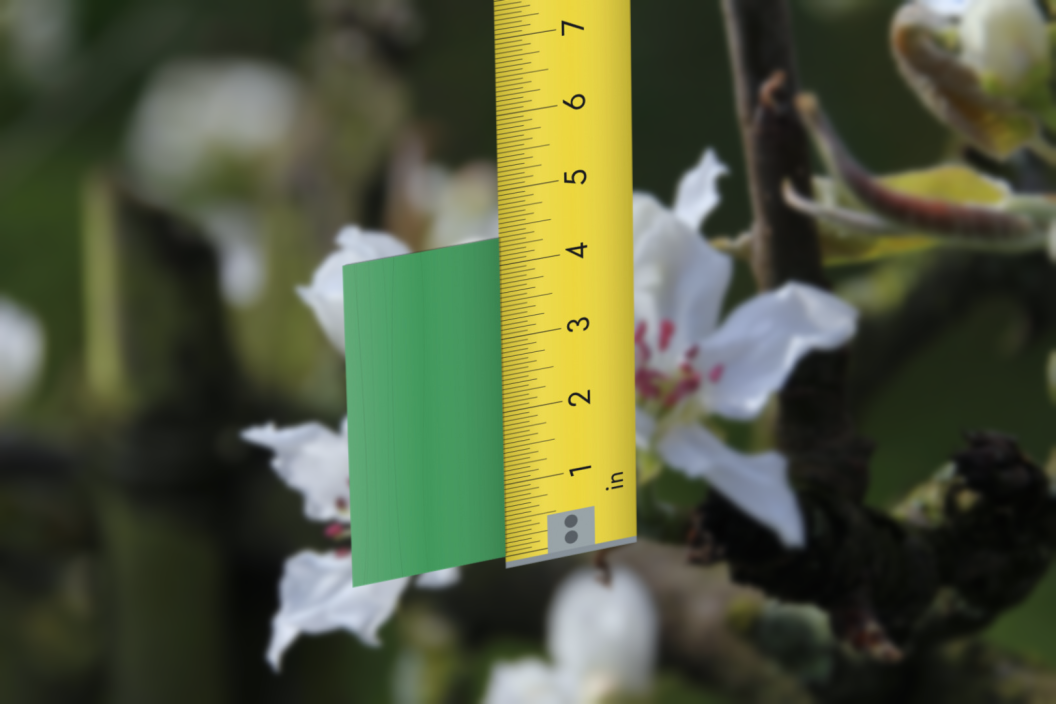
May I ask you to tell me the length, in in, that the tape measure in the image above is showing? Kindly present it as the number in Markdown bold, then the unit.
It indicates **4.375** in
